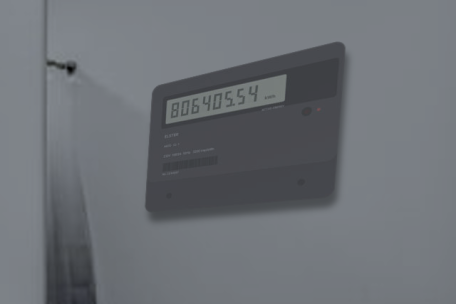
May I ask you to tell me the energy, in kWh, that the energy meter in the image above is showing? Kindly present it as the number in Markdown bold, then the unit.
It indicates **806405.54** kWh
